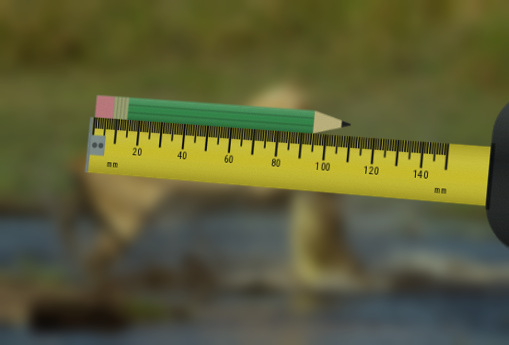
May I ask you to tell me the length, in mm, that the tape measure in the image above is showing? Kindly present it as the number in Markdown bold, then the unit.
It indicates **110** mm
